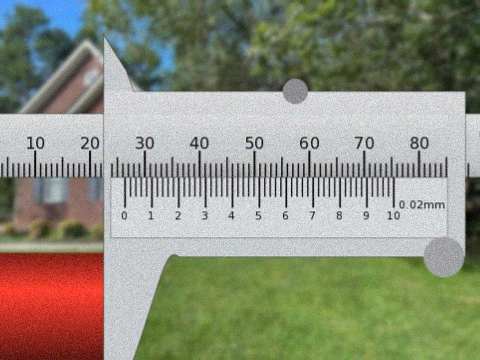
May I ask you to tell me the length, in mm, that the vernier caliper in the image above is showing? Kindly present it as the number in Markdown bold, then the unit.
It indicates **26.4** mm
